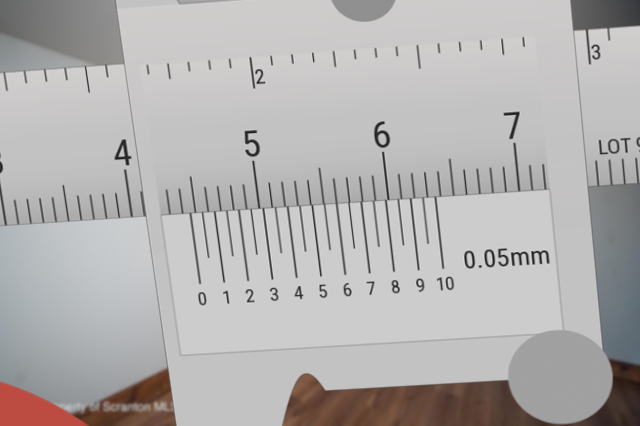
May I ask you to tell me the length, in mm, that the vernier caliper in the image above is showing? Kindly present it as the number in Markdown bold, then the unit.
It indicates **44.6** mm
